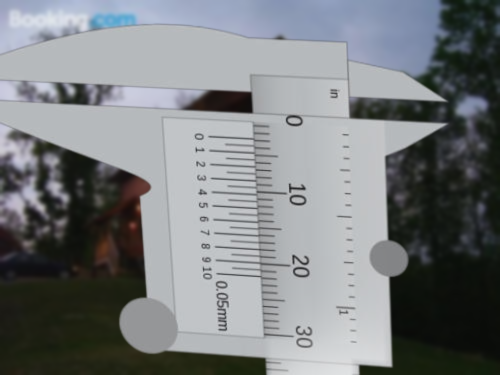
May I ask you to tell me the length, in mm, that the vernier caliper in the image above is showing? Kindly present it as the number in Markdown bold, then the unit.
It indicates **2.8** mm
